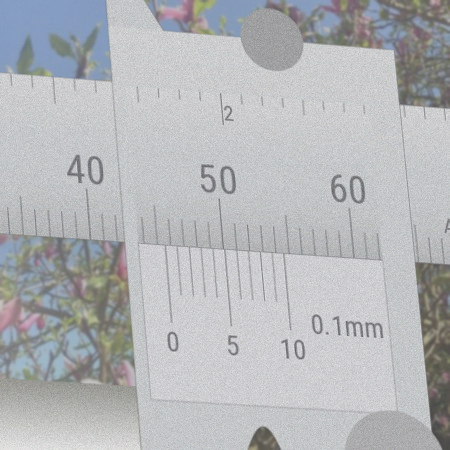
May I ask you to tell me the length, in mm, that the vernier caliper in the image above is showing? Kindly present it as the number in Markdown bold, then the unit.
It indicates **45.6** mm
